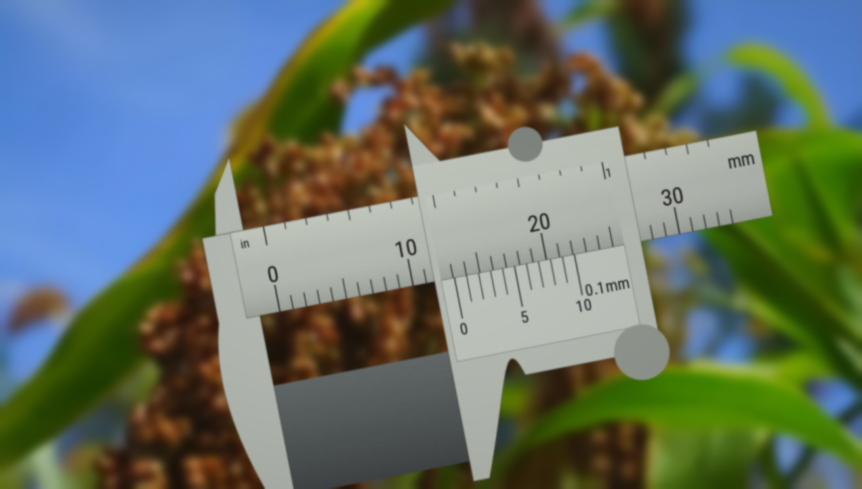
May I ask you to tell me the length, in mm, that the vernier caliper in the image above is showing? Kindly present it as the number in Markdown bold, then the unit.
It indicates **13.1** mm
